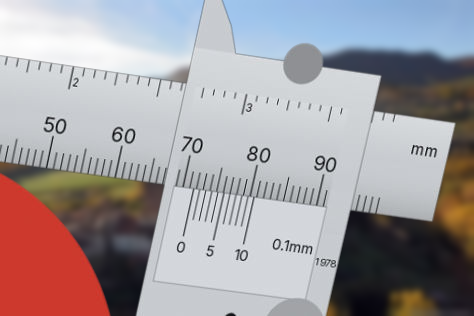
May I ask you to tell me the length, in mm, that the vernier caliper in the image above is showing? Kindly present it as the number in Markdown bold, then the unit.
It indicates **71.6** mm
